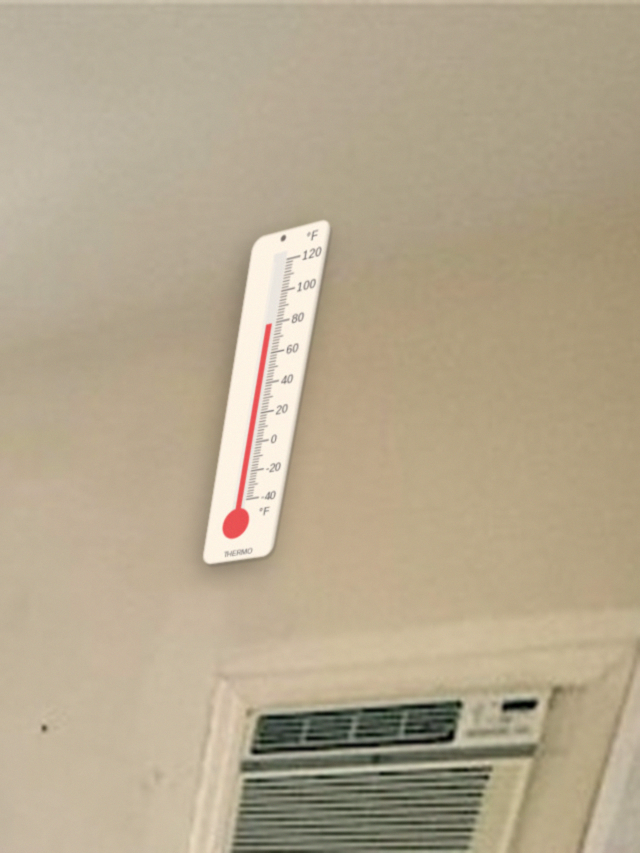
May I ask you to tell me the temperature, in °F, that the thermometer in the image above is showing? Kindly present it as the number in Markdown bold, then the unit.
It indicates **80** °F
